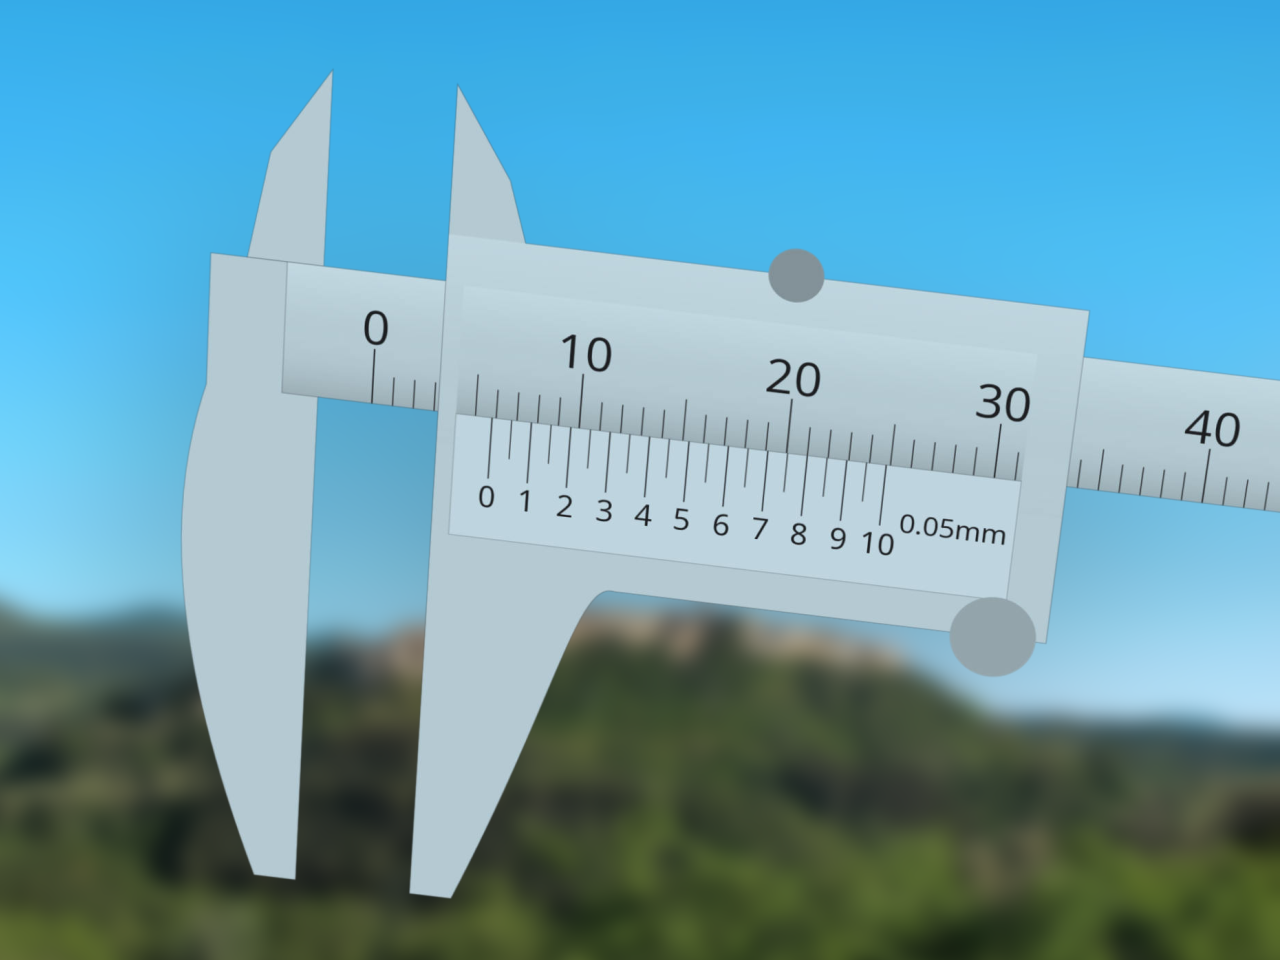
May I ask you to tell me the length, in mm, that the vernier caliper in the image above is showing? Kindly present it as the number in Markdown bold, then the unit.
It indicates **5.8** mm
